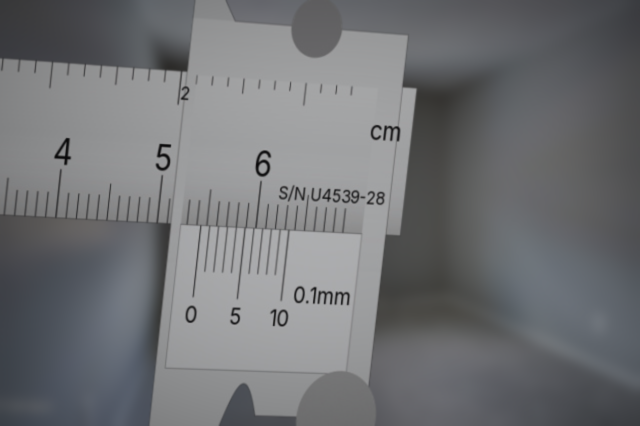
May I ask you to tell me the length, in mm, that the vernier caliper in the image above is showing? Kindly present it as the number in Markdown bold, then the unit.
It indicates **54.4** mm
